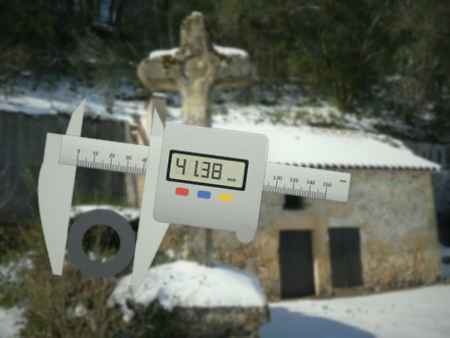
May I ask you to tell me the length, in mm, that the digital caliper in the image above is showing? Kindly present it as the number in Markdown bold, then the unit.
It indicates **41.38** mm
